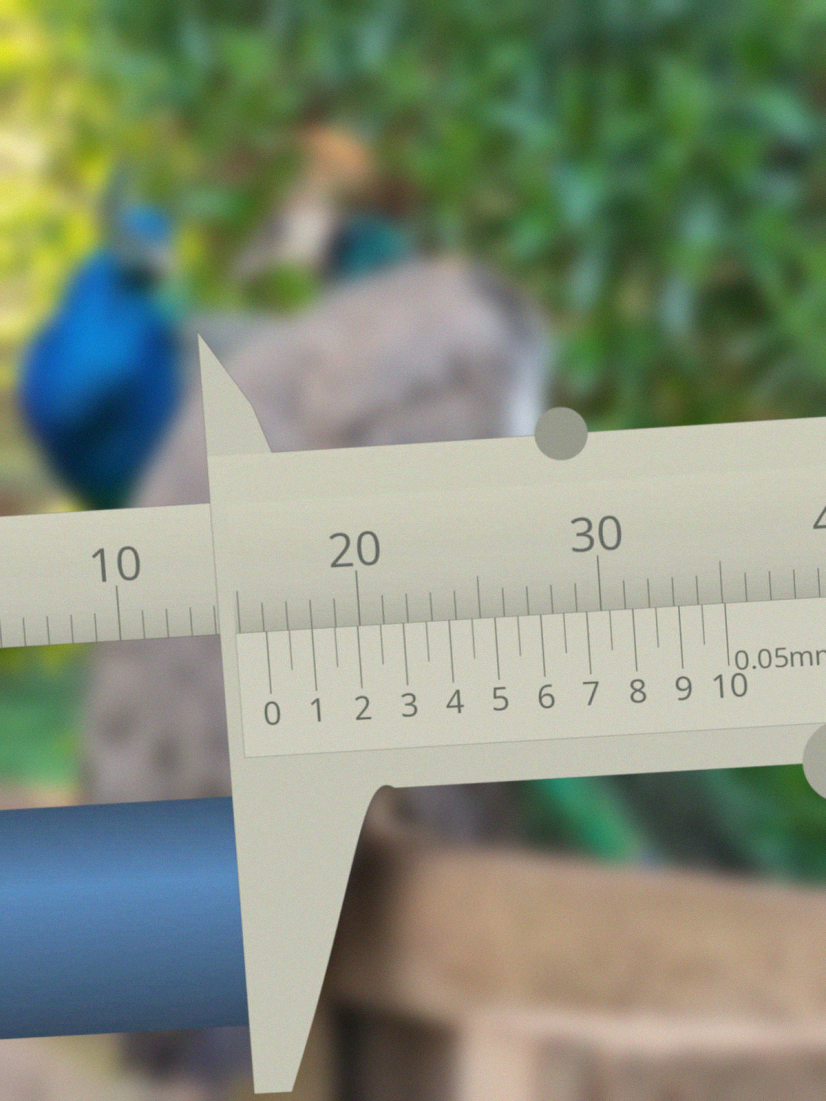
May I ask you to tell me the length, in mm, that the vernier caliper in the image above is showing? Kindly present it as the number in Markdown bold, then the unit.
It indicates **16.10** mm
